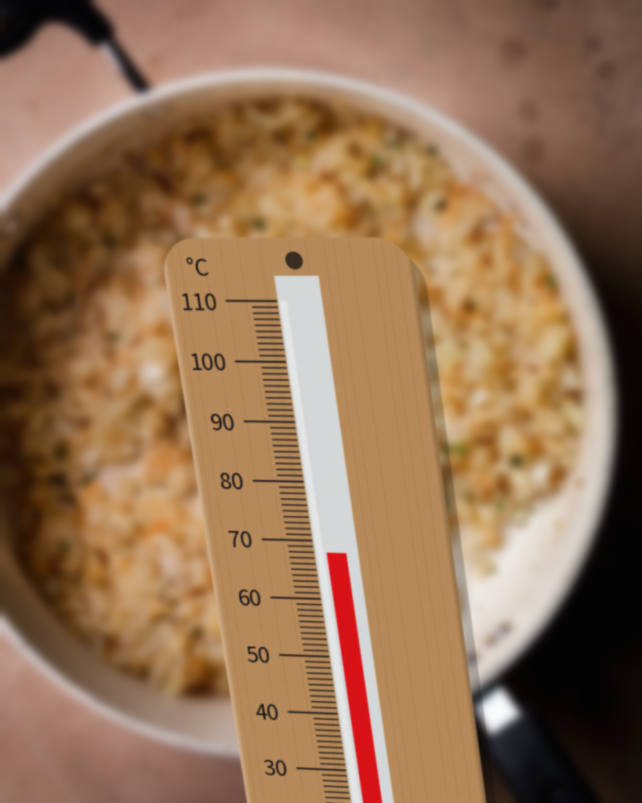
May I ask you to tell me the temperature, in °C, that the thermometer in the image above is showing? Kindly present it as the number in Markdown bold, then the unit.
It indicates **68** °C
